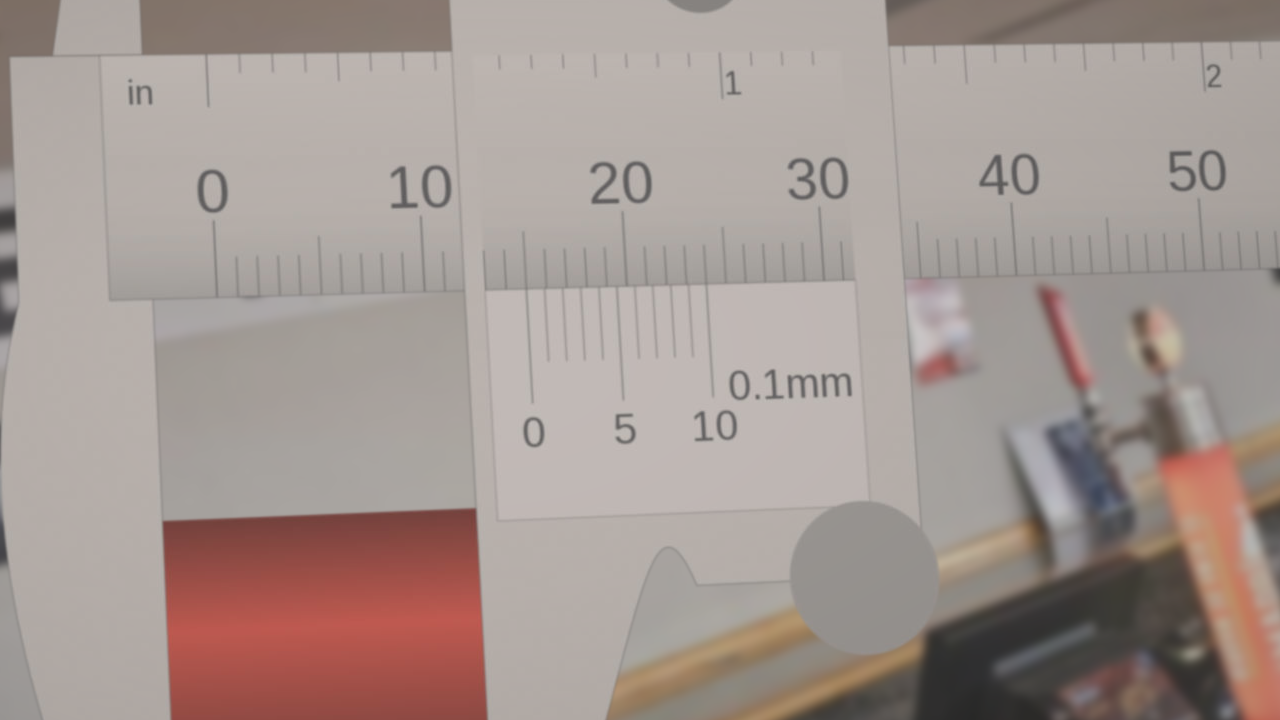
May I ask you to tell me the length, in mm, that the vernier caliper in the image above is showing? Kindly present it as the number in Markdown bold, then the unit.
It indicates **15.0** mm
